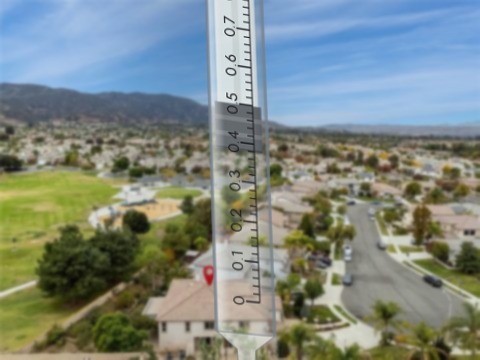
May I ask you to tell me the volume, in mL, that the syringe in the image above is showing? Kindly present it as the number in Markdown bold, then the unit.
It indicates **0.38** mL
